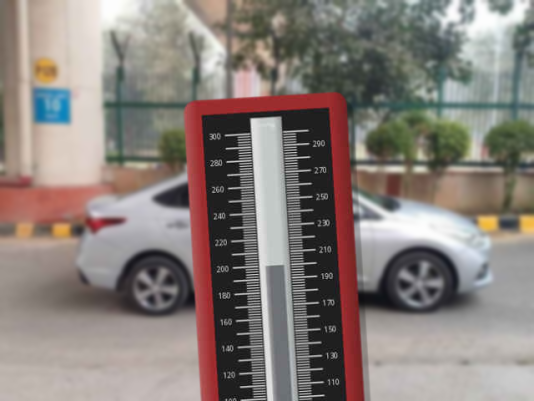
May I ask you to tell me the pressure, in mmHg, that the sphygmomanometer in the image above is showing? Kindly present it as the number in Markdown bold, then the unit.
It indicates **200** mmHg
